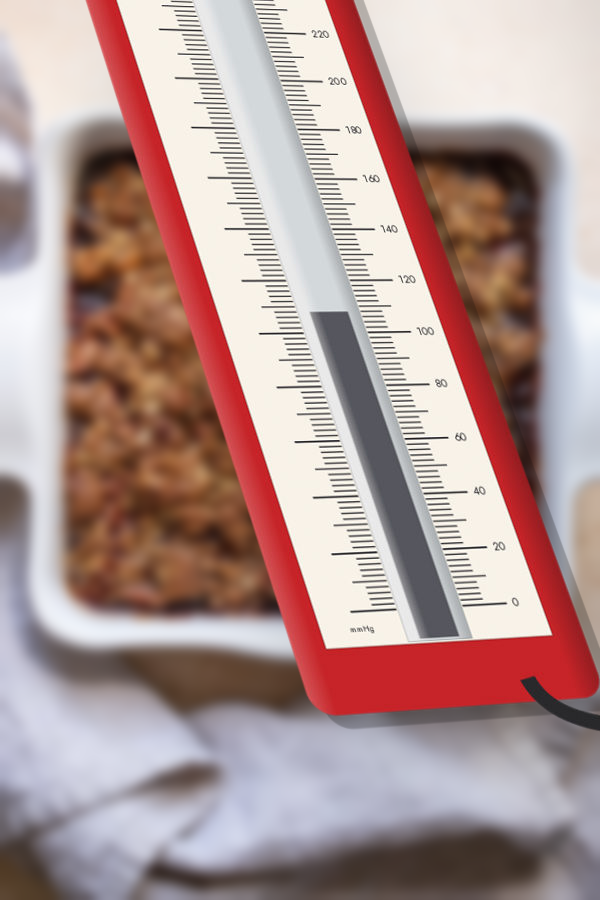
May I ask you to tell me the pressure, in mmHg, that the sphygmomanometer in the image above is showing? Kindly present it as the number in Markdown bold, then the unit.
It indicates **108** mmHg
